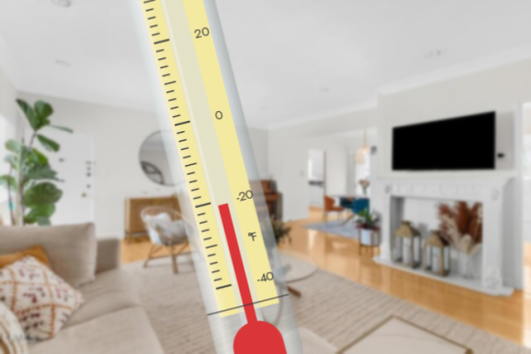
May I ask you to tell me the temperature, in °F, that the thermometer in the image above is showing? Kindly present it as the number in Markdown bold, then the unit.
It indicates **-21** °F
